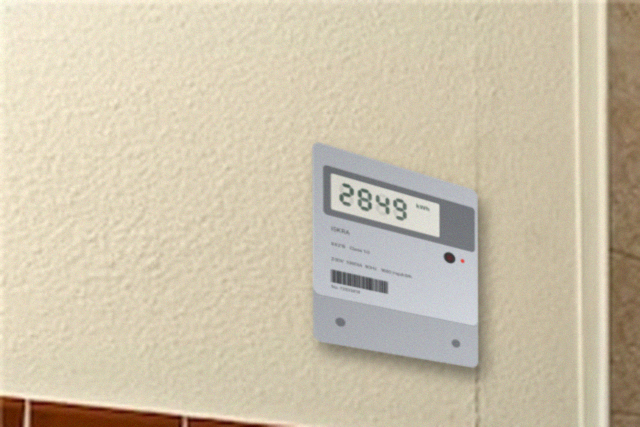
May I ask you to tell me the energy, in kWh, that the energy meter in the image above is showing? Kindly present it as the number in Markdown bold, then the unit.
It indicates **2849** kWh
